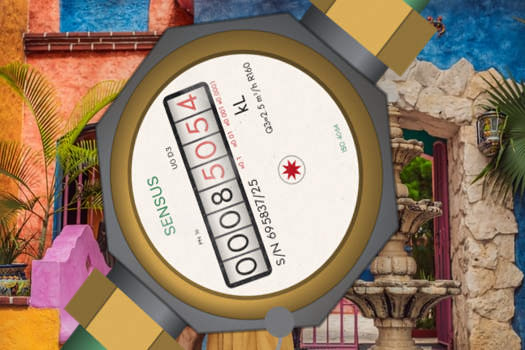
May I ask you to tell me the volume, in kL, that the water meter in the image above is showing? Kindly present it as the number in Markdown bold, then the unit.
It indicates **8.5054** kL
